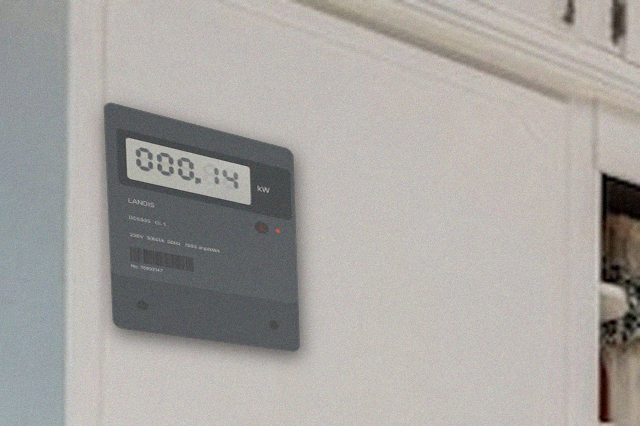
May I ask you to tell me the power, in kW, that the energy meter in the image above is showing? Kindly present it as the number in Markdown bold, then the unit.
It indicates **0.14** kW
